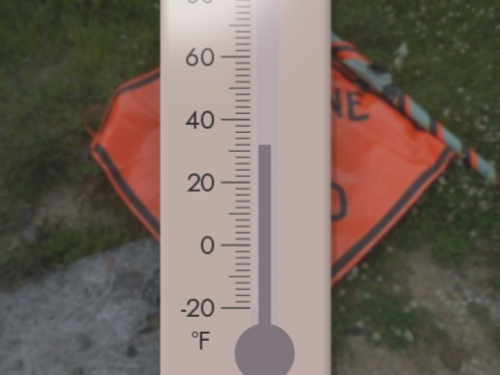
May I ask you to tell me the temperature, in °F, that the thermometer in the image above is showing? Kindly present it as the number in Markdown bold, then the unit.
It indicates **32** °F
